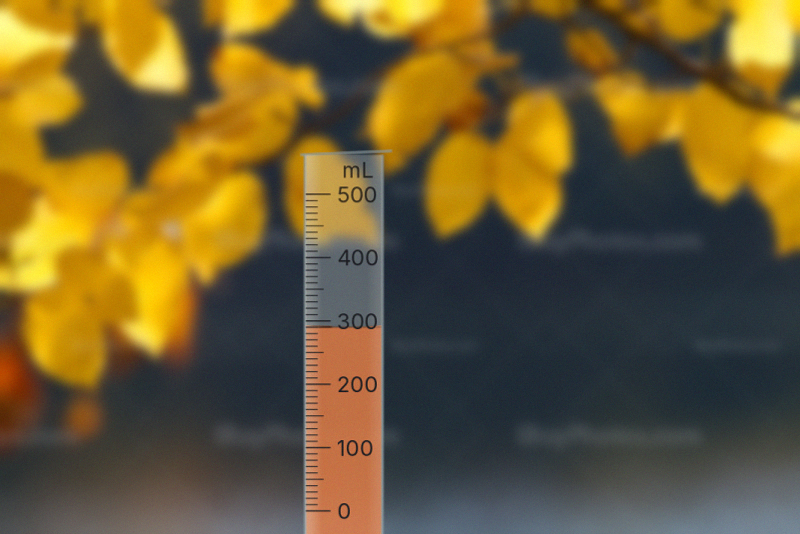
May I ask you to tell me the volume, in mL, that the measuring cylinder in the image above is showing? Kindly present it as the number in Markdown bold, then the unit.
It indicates **290** mL
